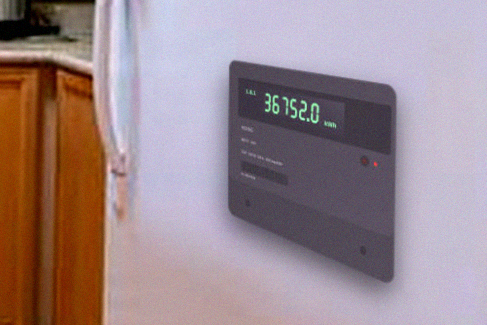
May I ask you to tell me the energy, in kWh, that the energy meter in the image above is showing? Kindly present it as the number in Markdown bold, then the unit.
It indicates **36752.0** kWh
